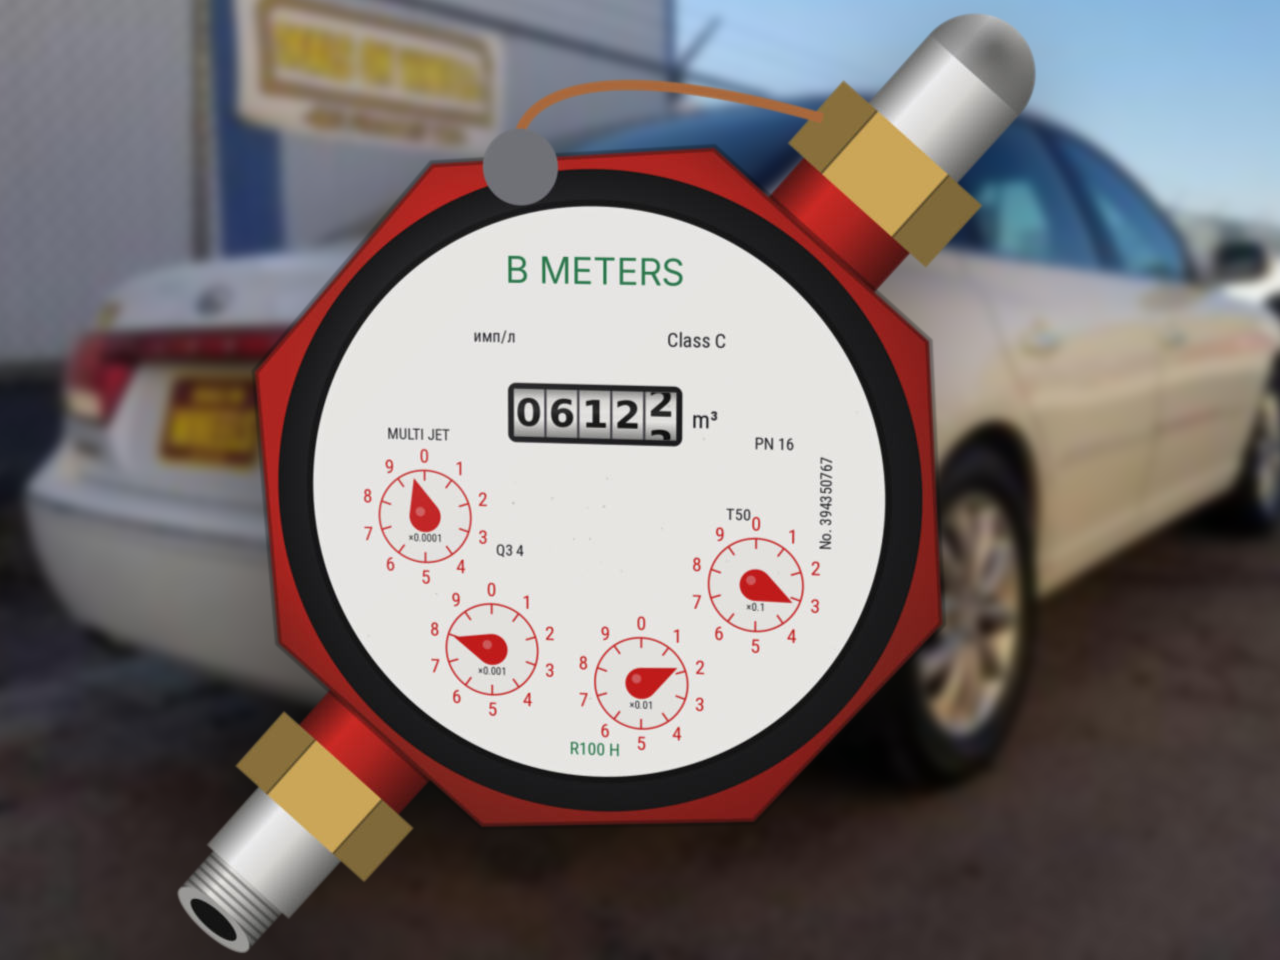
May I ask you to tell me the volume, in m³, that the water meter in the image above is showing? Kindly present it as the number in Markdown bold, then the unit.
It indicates **6122.3179** m³
